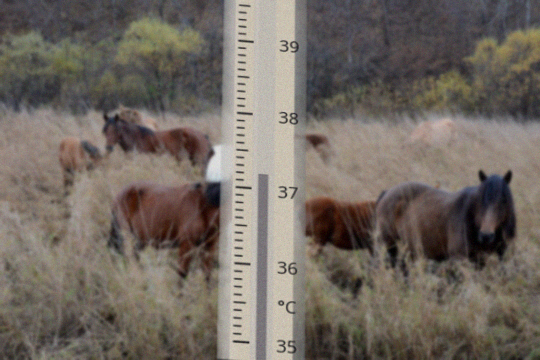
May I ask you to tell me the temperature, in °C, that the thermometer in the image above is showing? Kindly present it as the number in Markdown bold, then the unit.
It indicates **37.2** °C
